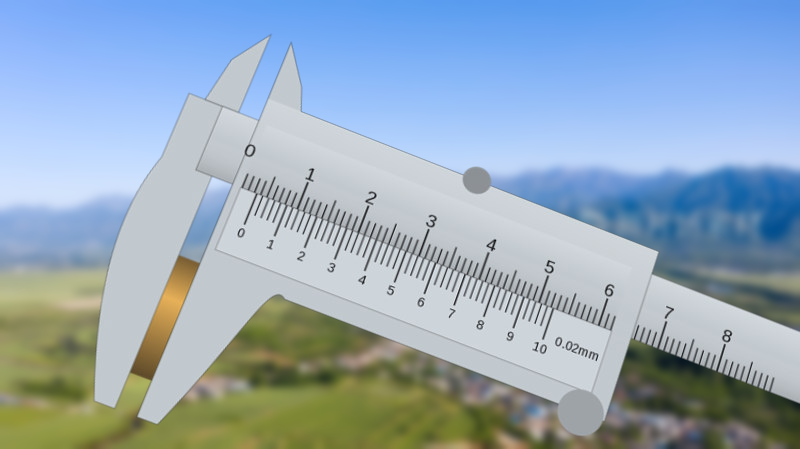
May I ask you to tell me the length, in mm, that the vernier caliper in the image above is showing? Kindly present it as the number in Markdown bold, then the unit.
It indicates **3.4** mm
